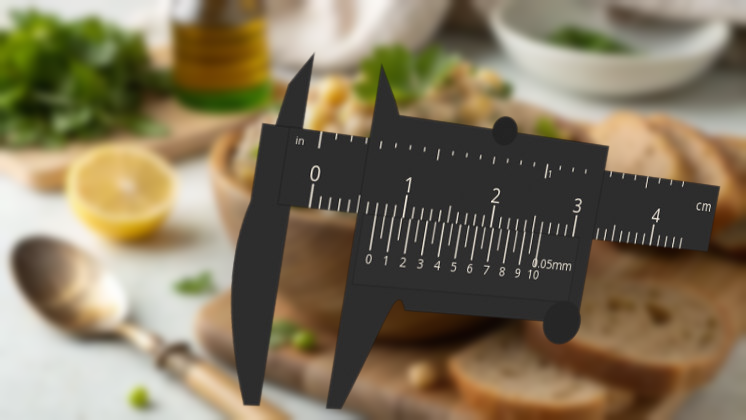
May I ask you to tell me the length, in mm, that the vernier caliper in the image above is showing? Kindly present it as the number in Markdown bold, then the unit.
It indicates **7.0** mm
